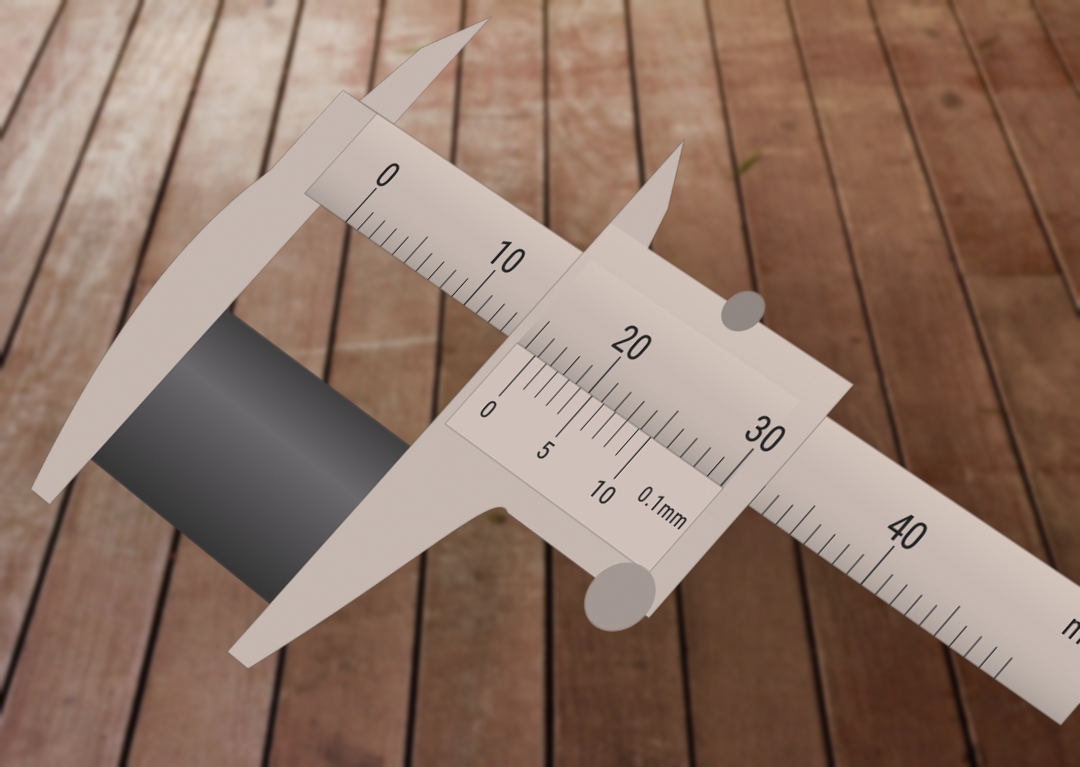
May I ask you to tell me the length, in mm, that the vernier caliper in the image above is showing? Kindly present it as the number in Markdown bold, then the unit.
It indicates **15.8** mm
